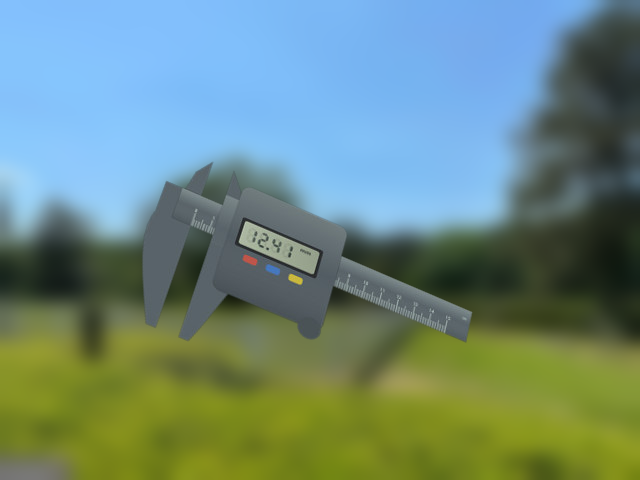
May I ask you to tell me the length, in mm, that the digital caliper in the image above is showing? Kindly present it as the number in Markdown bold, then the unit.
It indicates **12.41** mm
